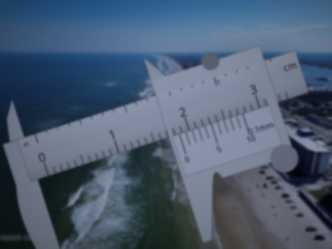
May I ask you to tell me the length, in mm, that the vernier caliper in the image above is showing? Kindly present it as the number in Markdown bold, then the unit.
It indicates **18.6** mm
